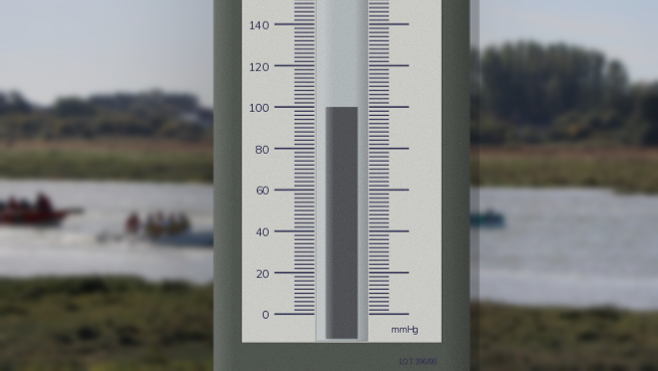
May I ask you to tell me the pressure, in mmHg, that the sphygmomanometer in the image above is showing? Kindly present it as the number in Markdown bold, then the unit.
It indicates **100** mmHg
